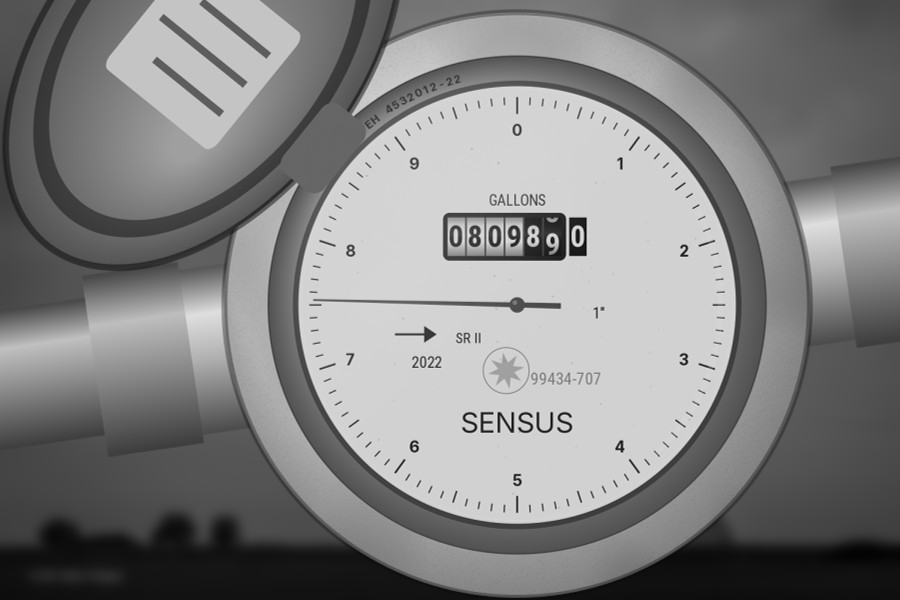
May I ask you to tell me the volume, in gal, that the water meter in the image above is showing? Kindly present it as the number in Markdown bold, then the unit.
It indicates **809887.5** gal
